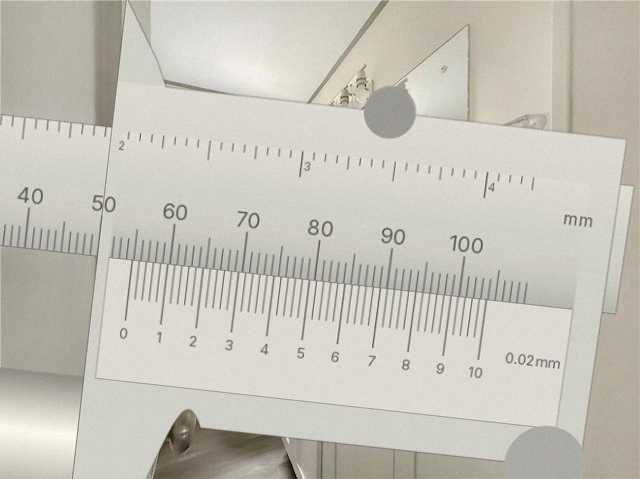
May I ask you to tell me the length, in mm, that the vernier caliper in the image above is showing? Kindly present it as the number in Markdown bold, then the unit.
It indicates **54.8** mm
